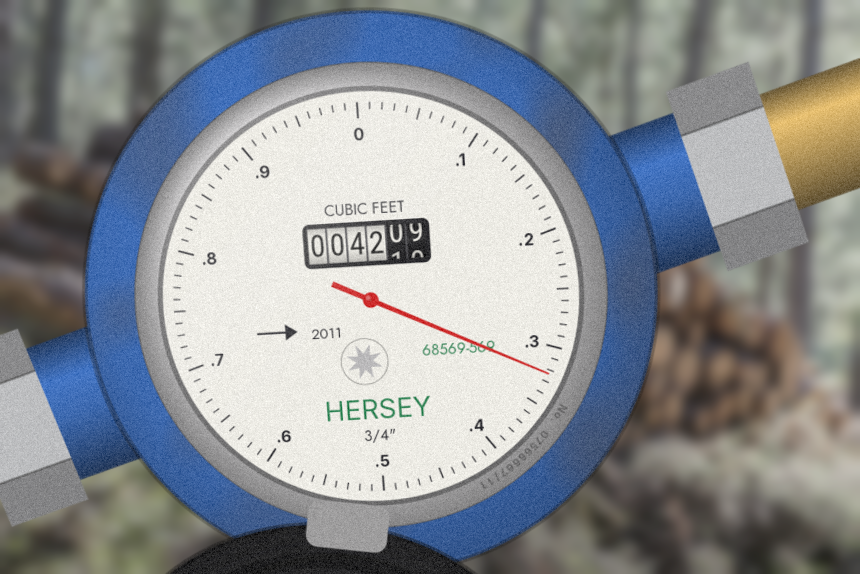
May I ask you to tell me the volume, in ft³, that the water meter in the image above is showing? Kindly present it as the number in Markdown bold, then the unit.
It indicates **4209.32** ft³
